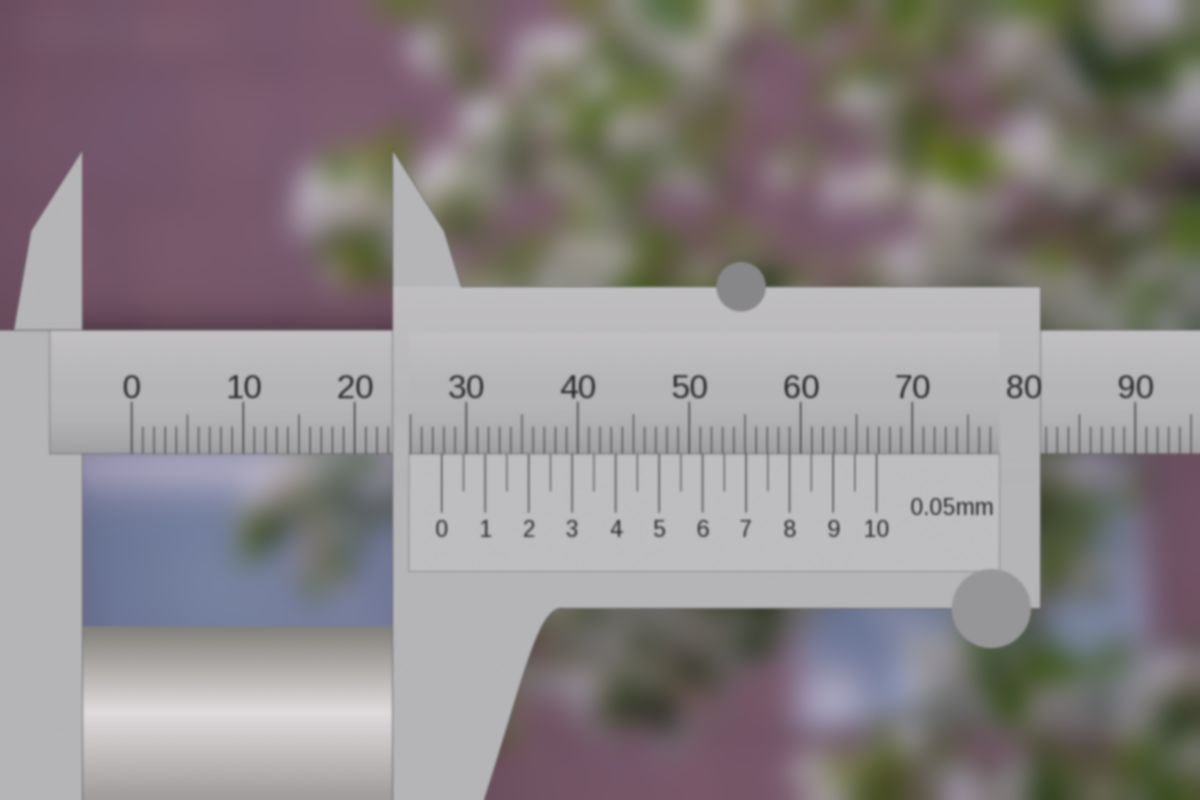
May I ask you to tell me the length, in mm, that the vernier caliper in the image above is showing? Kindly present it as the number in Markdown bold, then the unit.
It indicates **27.8** mm
